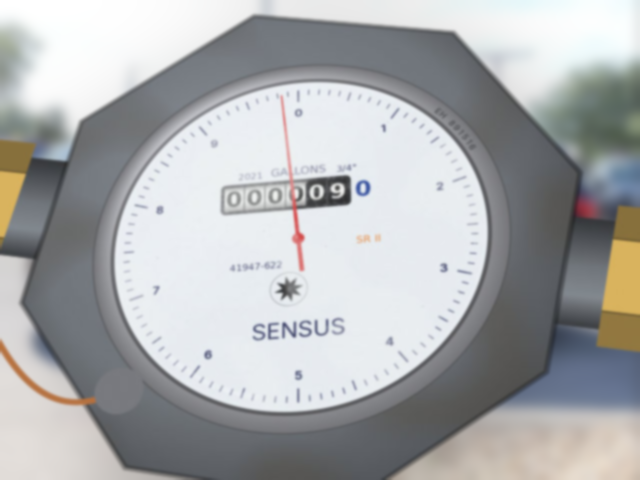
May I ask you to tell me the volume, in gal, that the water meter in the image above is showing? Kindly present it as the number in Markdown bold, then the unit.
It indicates **89.8** gal
